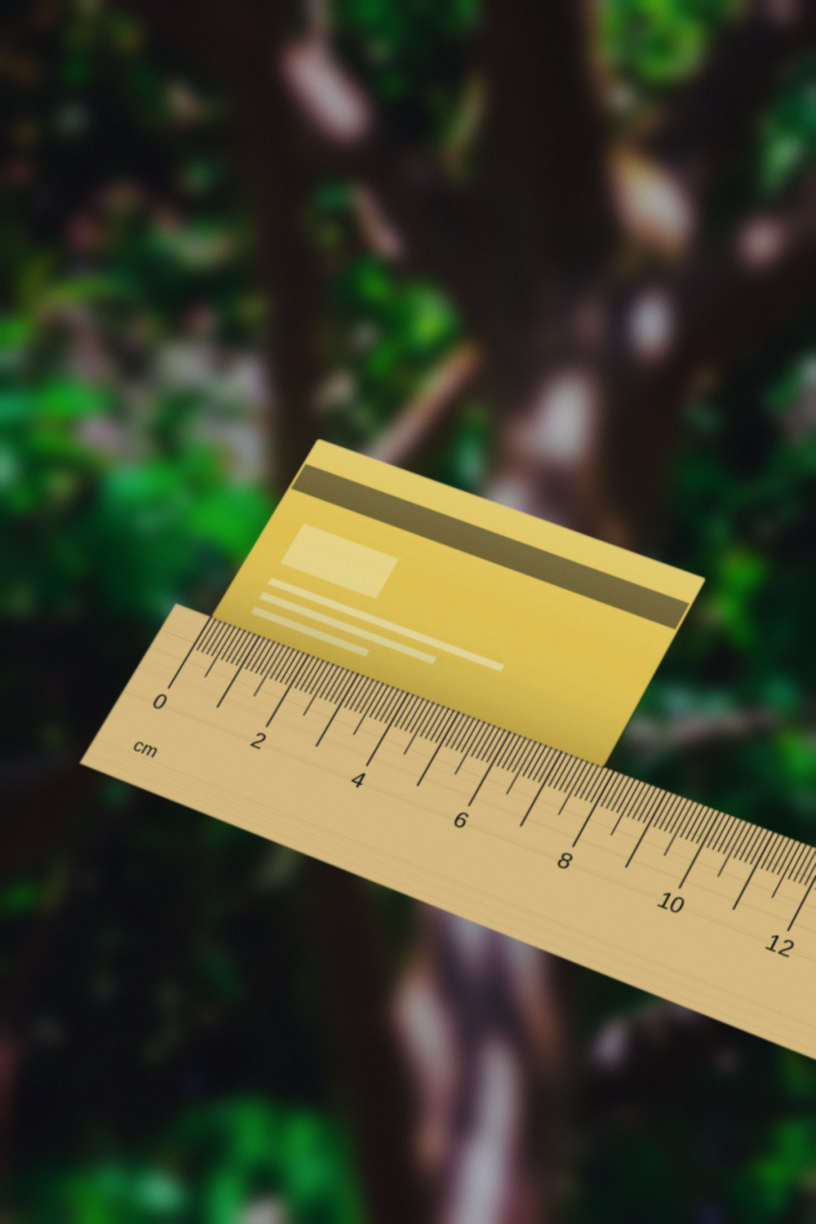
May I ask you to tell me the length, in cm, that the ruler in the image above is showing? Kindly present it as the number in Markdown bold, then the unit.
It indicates **7.8** cm
